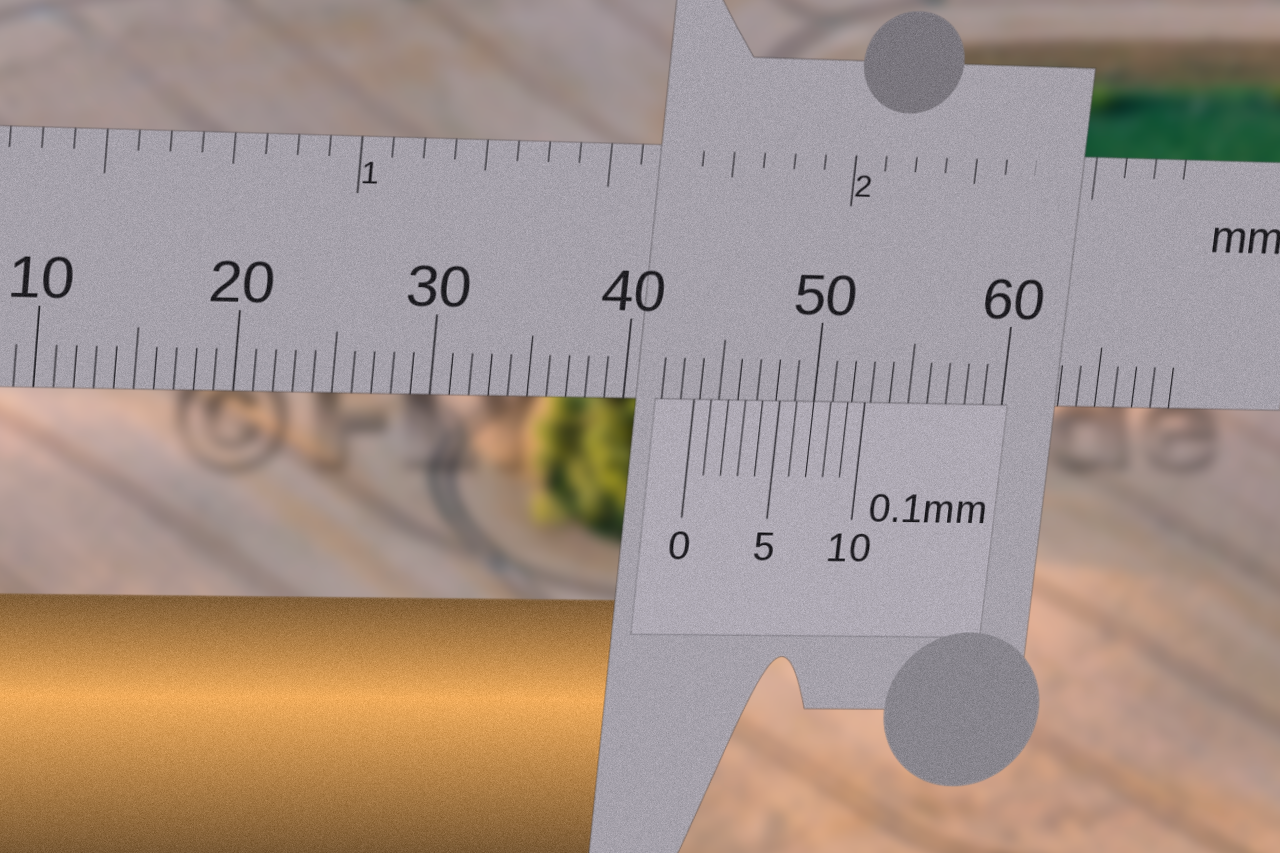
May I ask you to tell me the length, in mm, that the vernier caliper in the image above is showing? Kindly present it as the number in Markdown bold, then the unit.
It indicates **43.7** mm
